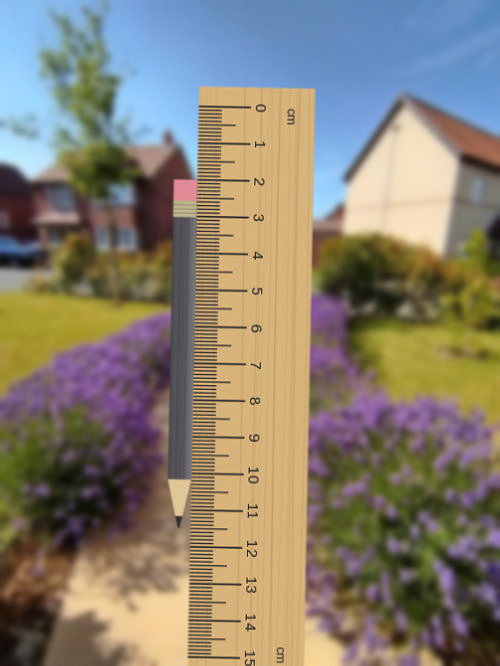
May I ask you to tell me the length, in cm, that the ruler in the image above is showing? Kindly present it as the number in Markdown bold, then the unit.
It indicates **9.5** cm
